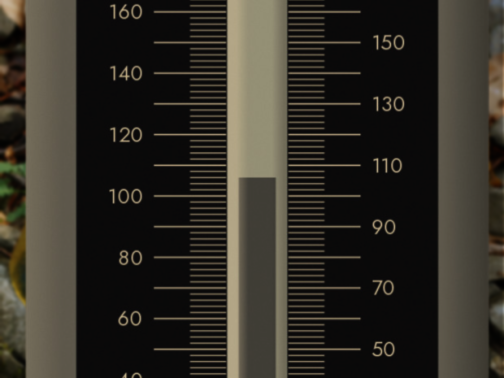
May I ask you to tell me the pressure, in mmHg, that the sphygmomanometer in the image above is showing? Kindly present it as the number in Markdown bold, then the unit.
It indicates **106** mmHg
